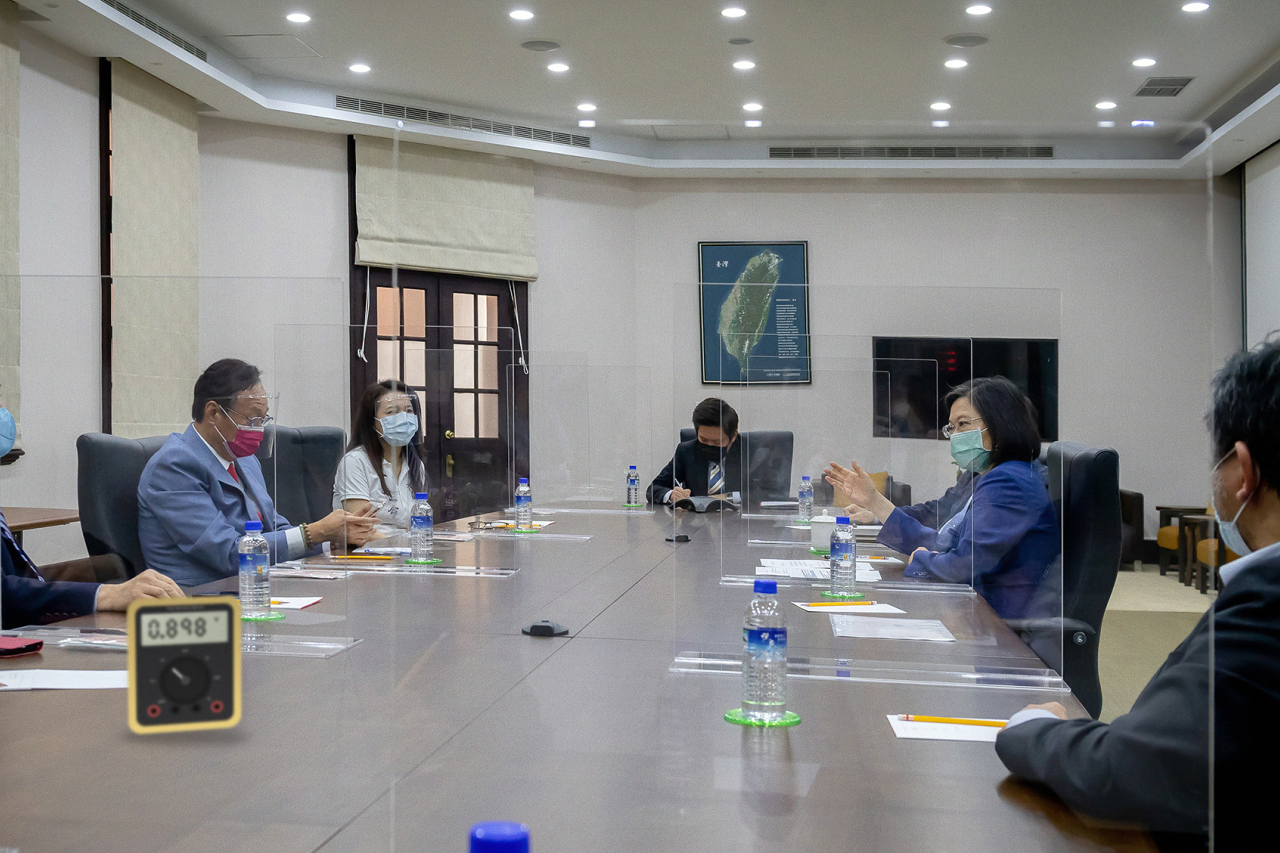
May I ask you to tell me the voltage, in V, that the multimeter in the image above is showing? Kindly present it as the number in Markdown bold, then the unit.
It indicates **0.898** V
